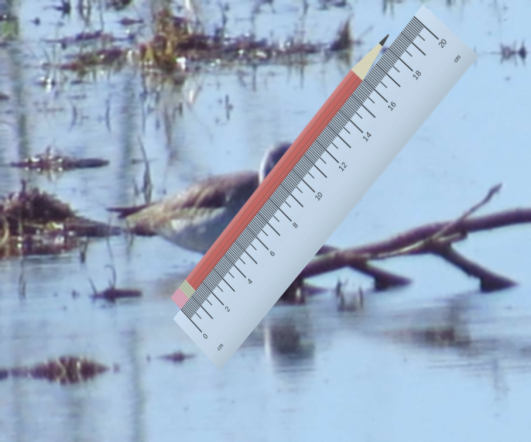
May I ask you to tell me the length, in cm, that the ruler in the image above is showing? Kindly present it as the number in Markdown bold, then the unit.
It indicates **18.5** cm
